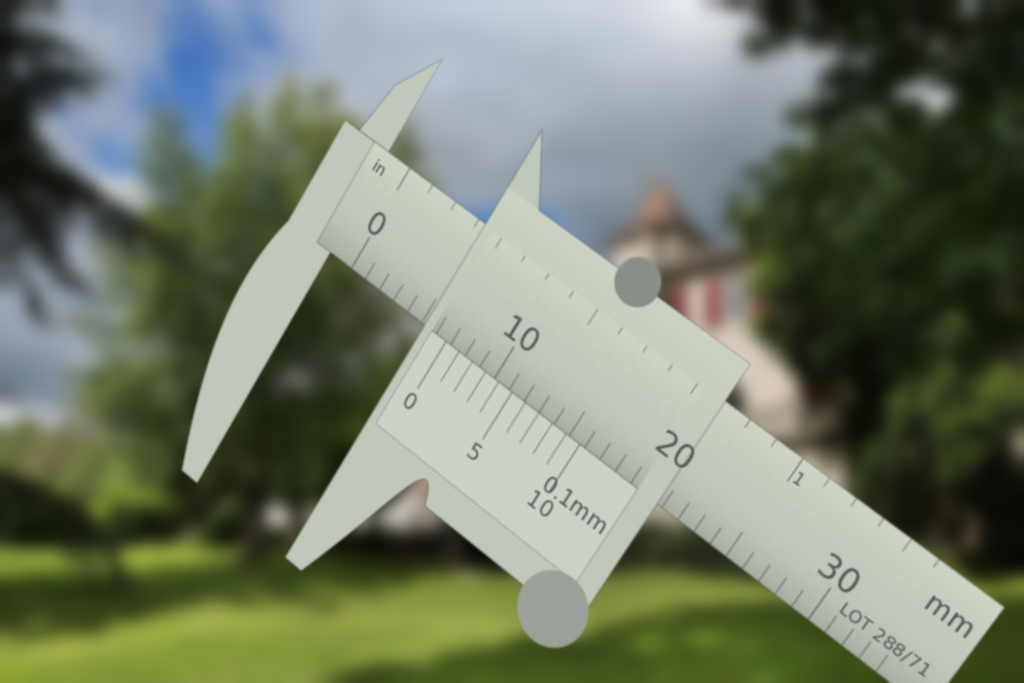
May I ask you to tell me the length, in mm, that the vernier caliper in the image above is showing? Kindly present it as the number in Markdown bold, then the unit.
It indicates **6.7** mm
